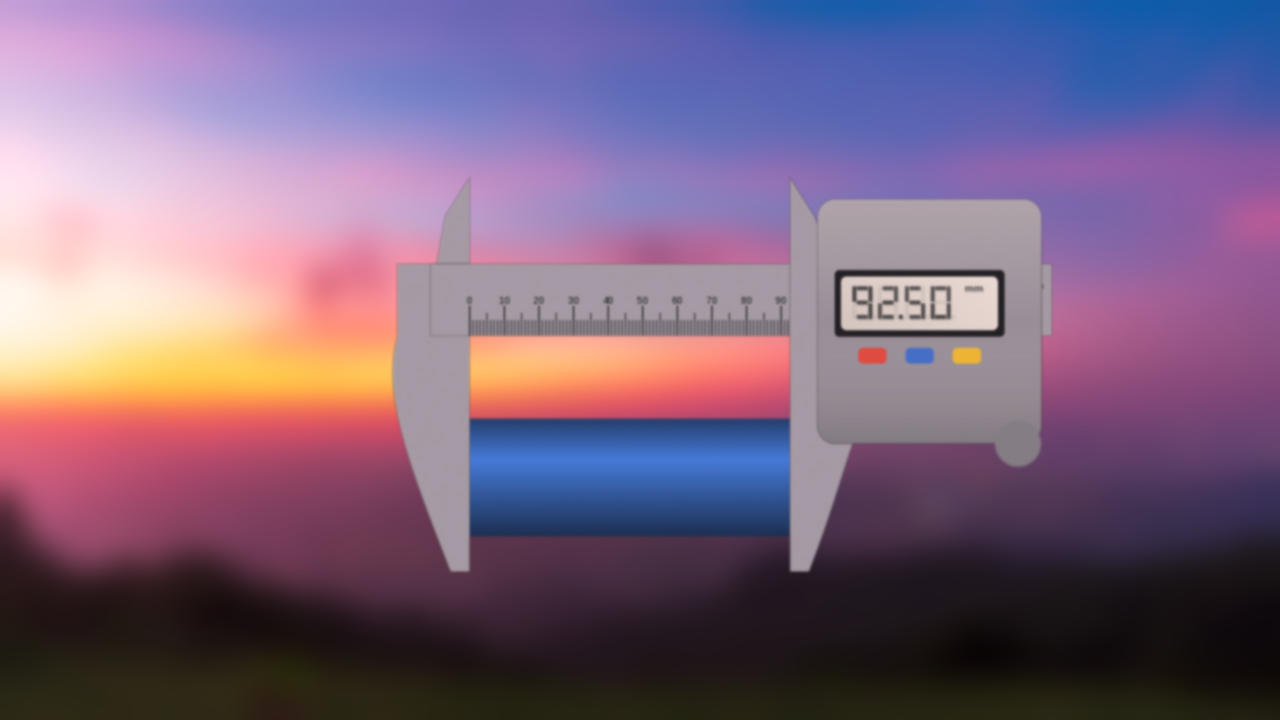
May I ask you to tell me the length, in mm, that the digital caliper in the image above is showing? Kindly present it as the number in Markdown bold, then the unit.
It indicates **92.50** mm
